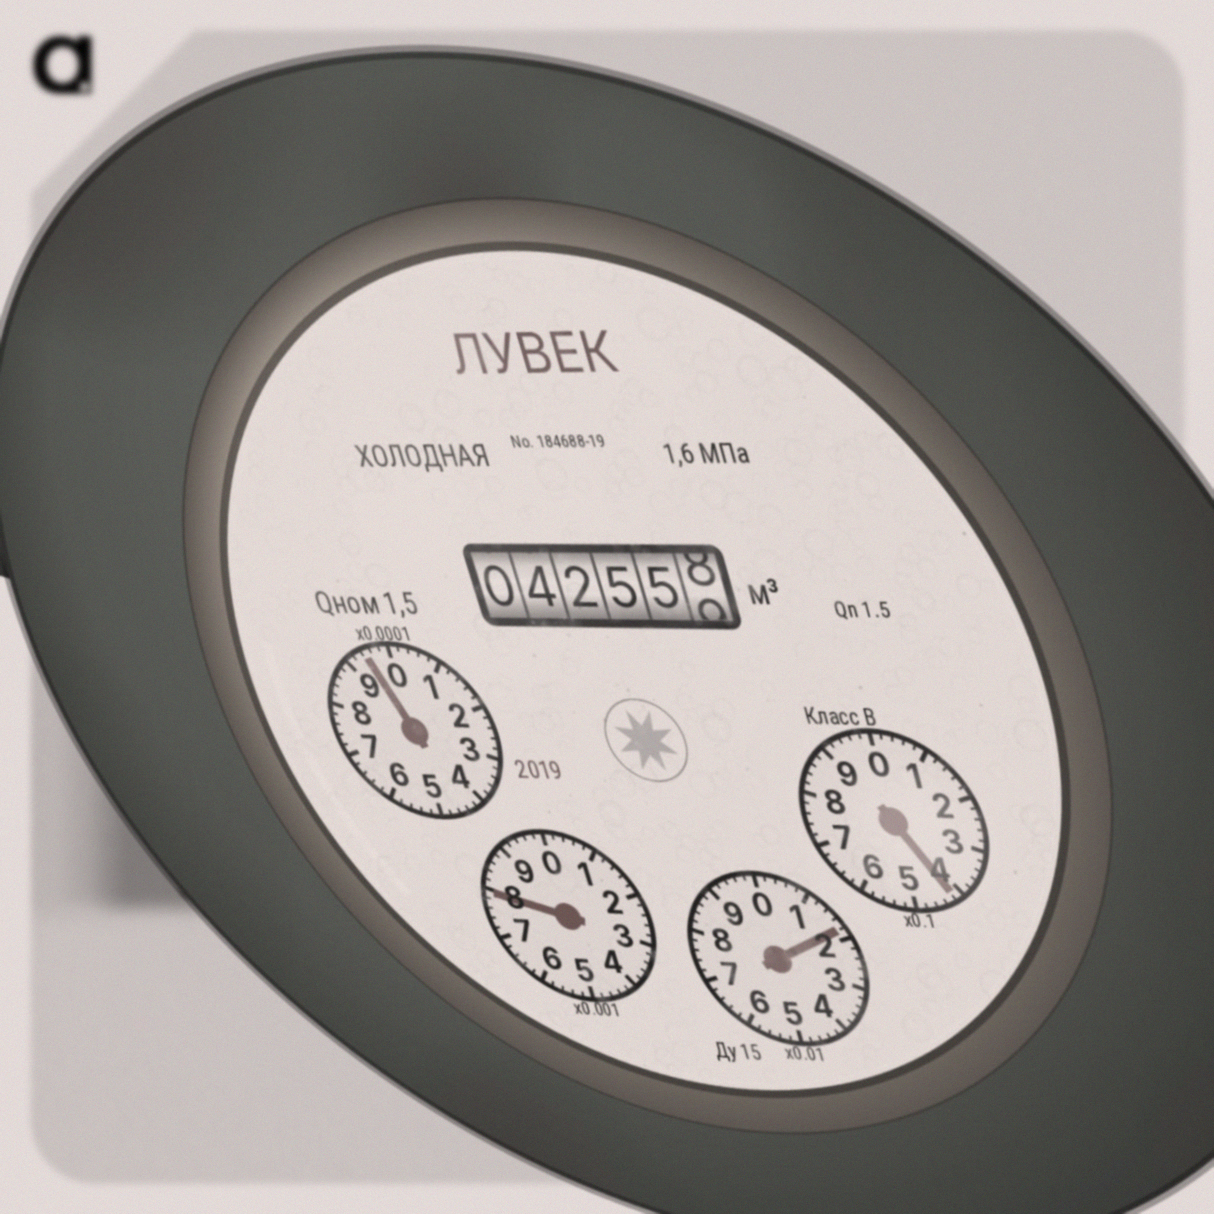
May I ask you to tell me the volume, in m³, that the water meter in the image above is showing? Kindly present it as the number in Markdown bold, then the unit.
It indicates **42558.4179** m³
